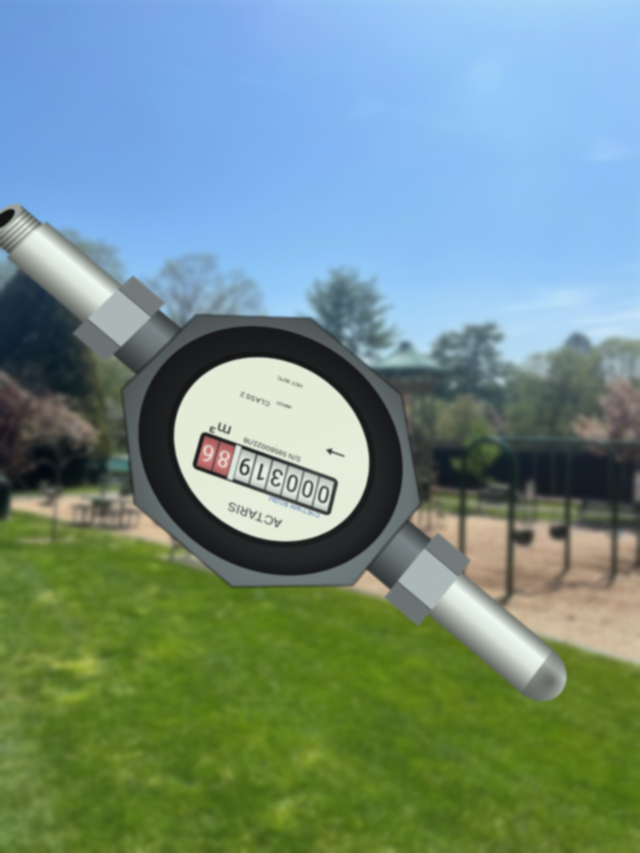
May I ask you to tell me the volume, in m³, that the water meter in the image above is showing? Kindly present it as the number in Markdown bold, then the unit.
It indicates **319.86** m³
